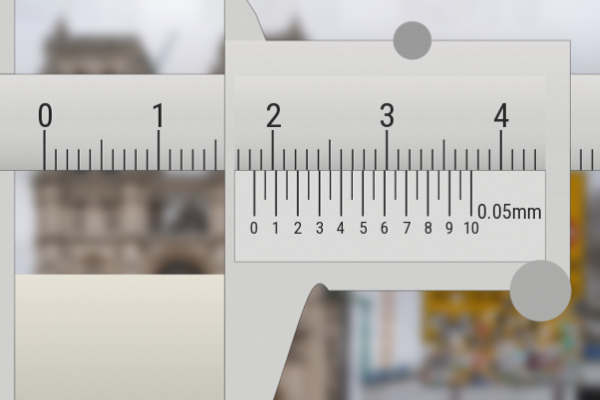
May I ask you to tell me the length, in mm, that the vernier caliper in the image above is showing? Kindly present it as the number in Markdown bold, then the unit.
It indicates **18.4** mm
